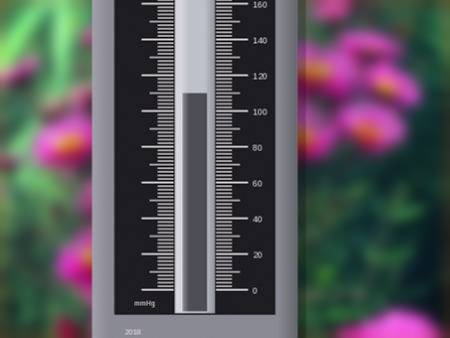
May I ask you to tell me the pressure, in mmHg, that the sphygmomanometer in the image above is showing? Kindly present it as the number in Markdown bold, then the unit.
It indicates **110** mmHg
